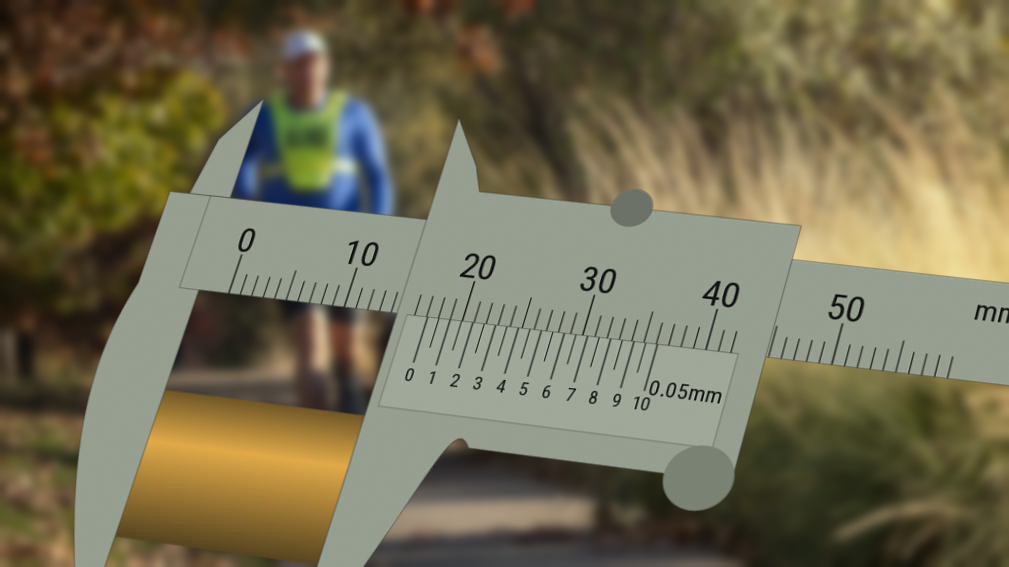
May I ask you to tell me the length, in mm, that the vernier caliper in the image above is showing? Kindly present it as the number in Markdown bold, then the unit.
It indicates **17.1** mm
